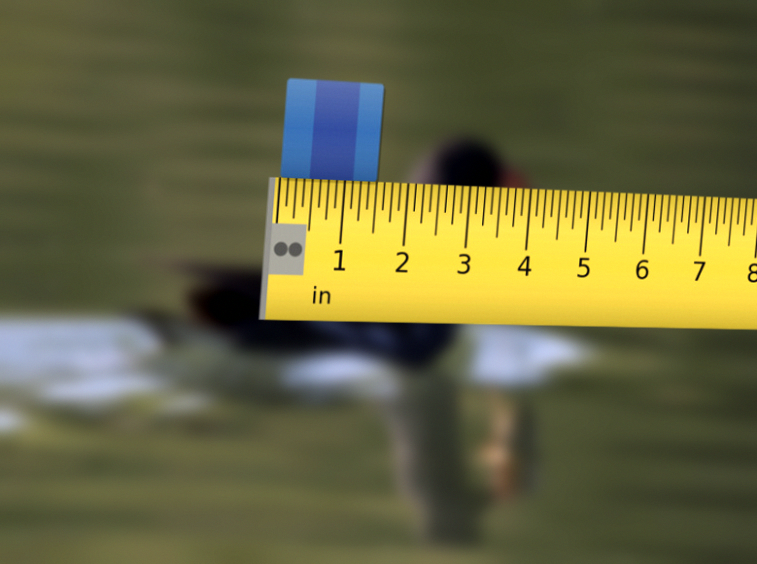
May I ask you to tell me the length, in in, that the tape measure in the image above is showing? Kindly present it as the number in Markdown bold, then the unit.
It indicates **1.5** in
